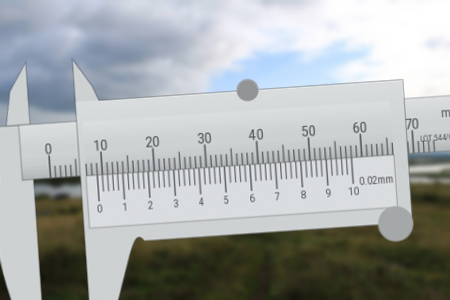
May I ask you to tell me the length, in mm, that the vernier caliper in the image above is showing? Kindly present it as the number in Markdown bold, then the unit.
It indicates **9.0** mm
